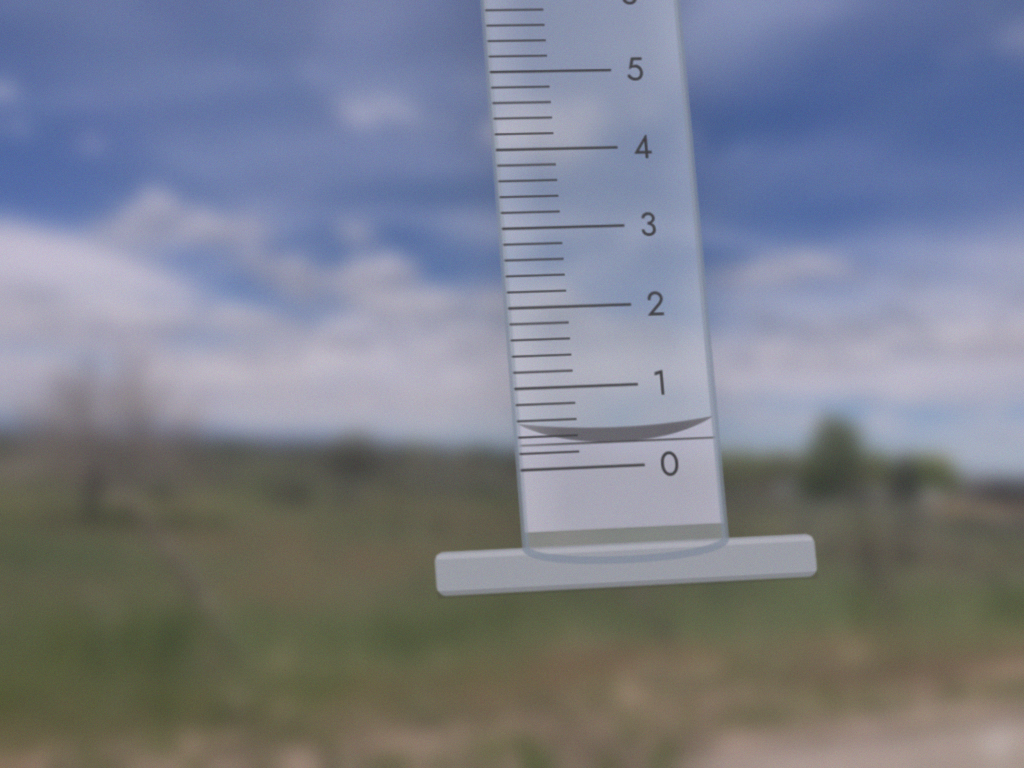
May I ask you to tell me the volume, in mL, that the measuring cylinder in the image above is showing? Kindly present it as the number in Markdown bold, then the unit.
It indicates **0.3** mL
